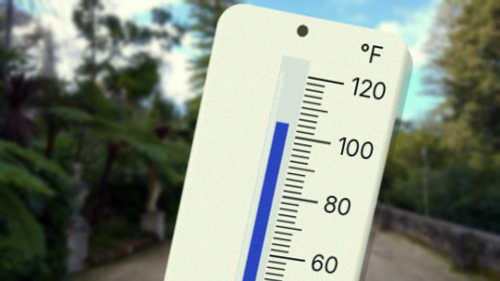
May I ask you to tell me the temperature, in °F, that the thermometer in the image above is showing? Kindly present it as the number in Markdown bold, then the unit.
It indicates **104** °F
